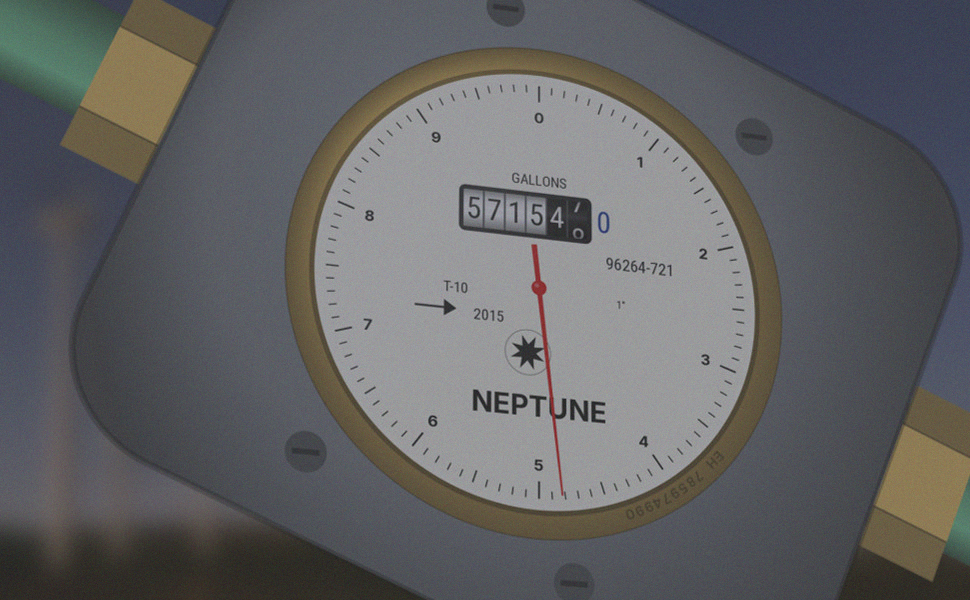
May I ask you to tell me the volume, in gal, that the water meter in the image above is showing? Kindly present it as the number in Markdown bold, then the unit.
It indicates **5715474.8** gal
